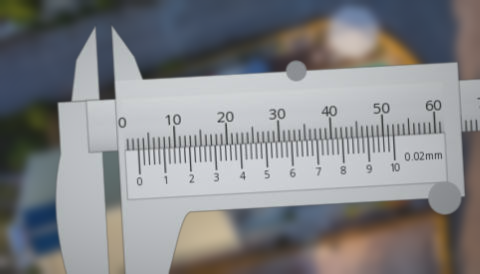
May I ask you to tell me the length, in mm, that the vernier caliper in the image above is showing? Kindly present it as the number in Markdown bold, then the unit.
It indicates **3.0** mm
